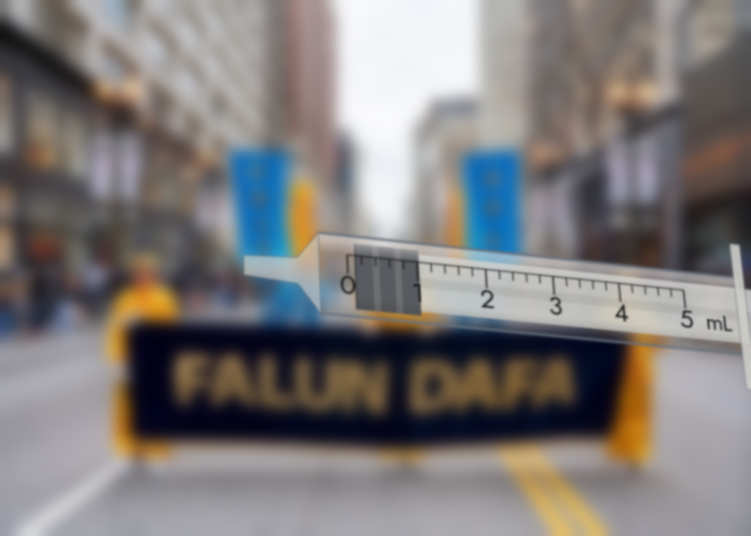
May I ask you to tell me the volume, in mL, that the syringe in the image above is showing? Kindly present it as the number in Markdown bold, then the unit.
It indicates **0.1** mL
